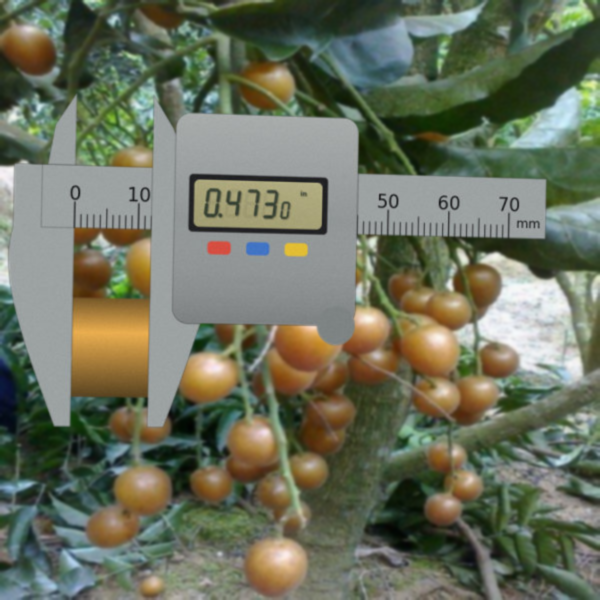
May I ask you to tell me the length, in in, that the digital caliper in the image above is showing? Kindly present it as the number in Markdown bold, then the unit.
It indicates **0.4730** in
